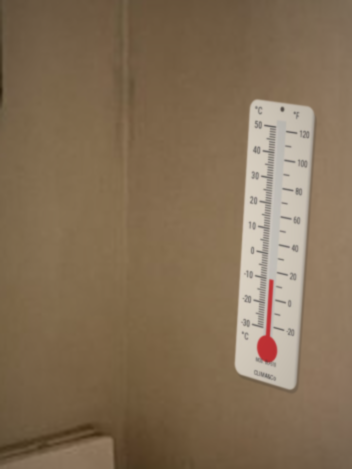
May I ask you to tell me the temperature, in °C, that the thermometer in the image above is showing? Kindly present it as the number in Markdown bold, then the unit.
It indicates **-10** °C
